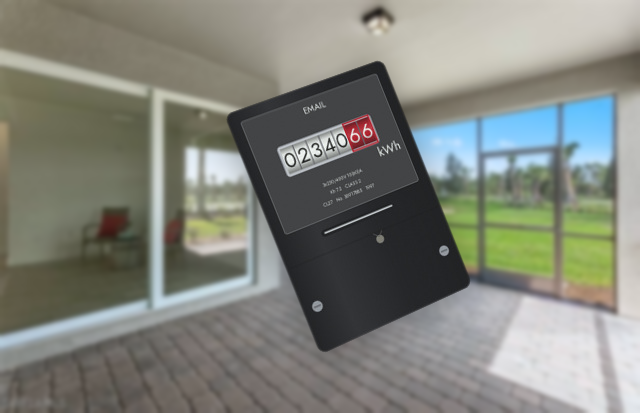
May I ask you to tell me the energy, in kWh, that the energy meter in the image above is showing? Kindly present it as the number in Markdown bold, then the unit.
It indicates **2340.66** kWh
